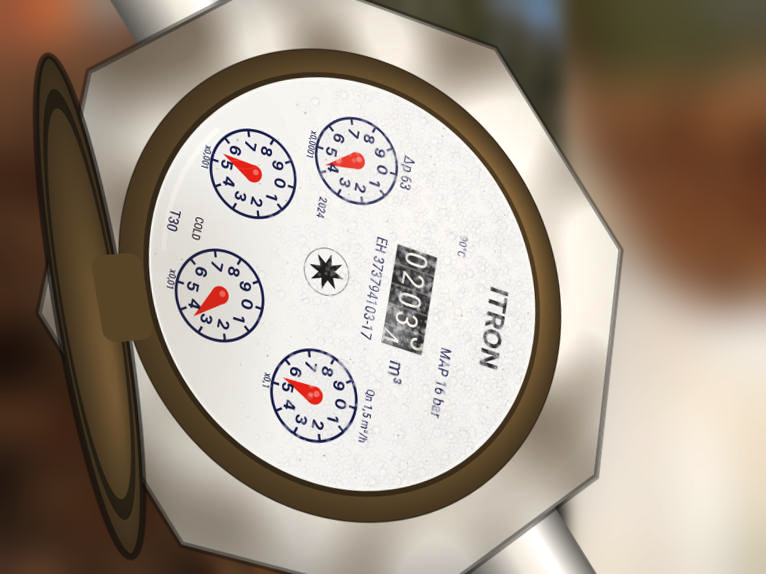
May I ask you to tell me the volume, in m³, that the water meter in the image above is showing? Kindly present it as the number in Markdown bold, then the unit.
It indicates **2033.5354** m³
